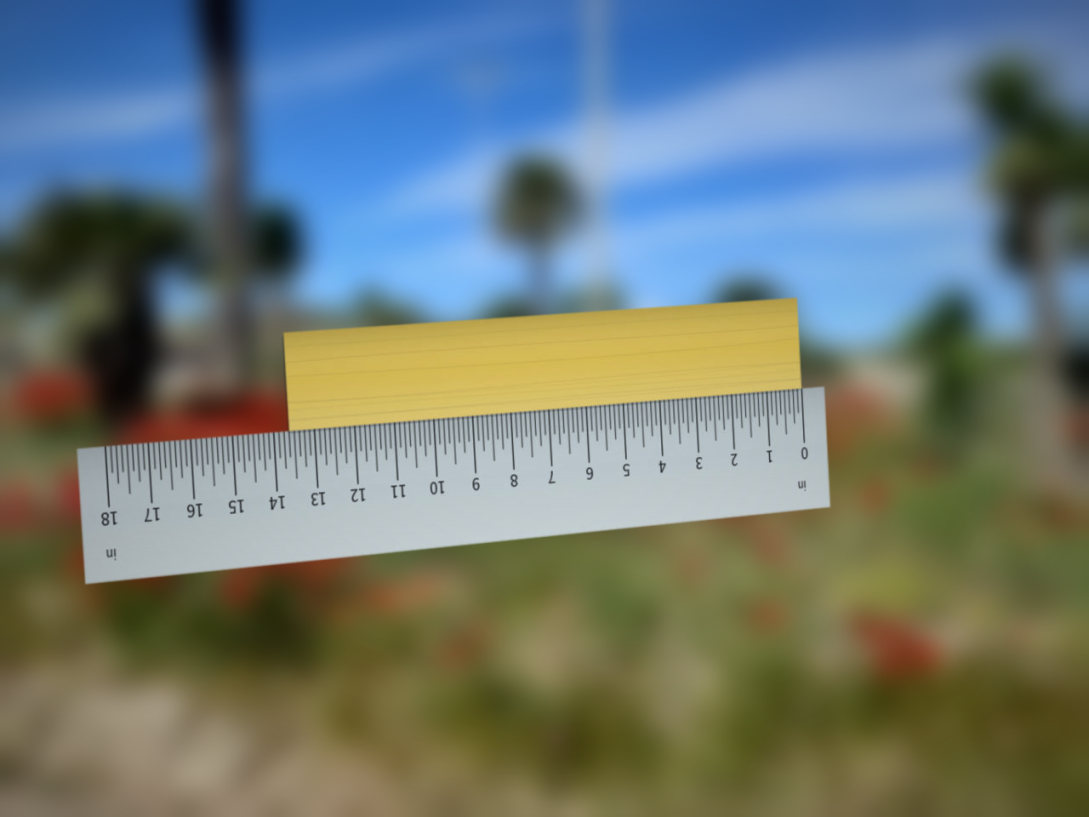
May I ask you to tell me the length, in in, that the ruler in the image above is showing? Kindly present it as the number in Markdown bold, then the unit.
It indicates **13.625** in
